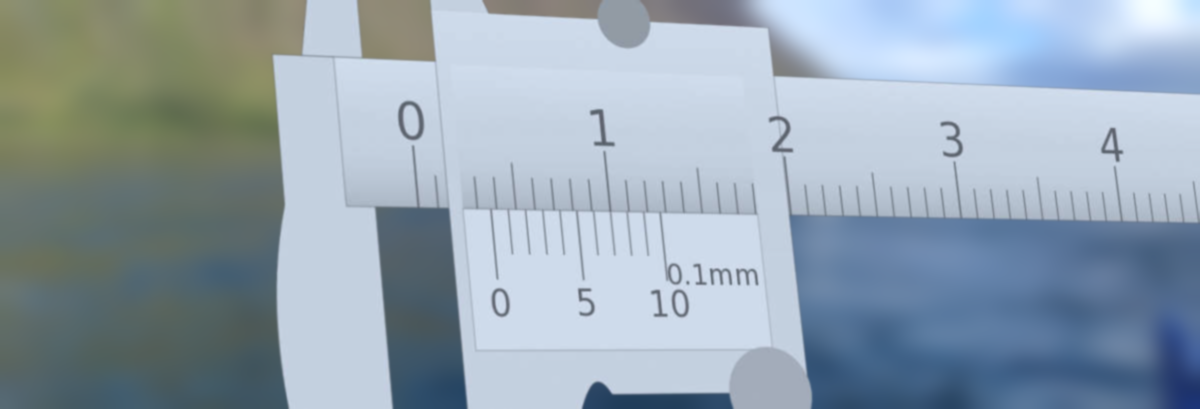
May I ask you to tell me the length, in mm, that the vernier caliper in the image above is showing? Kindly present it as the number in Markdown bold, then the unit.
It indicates **3.7** mm
